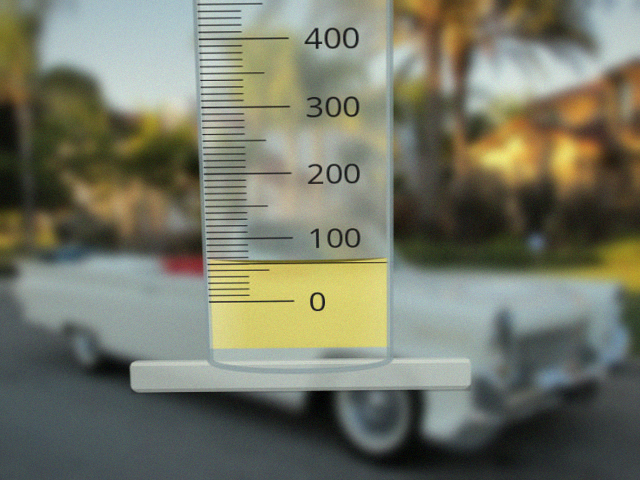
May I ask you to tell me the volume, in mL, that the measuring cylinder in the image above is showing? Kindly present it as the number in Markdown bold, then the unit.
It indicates **60** mL
